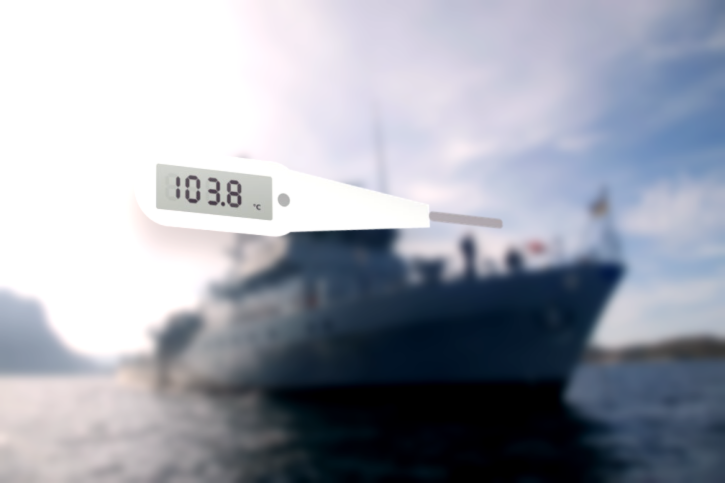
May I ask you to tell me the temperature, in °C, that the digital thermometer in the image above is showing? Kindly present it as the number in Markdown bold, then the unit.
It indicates **103.8** °C
